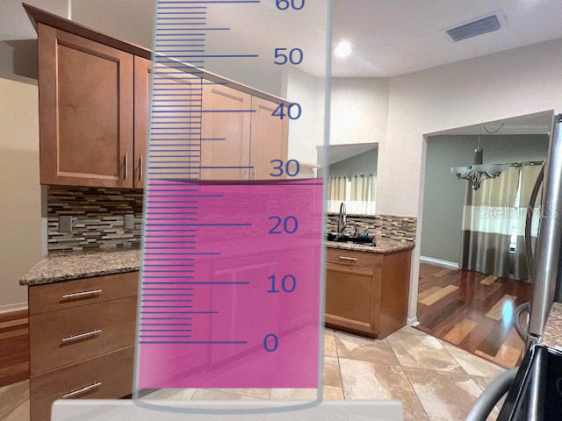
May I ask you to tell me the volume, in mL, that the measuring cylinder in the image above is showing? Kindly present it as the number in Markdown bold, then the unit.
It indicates **27** mL
